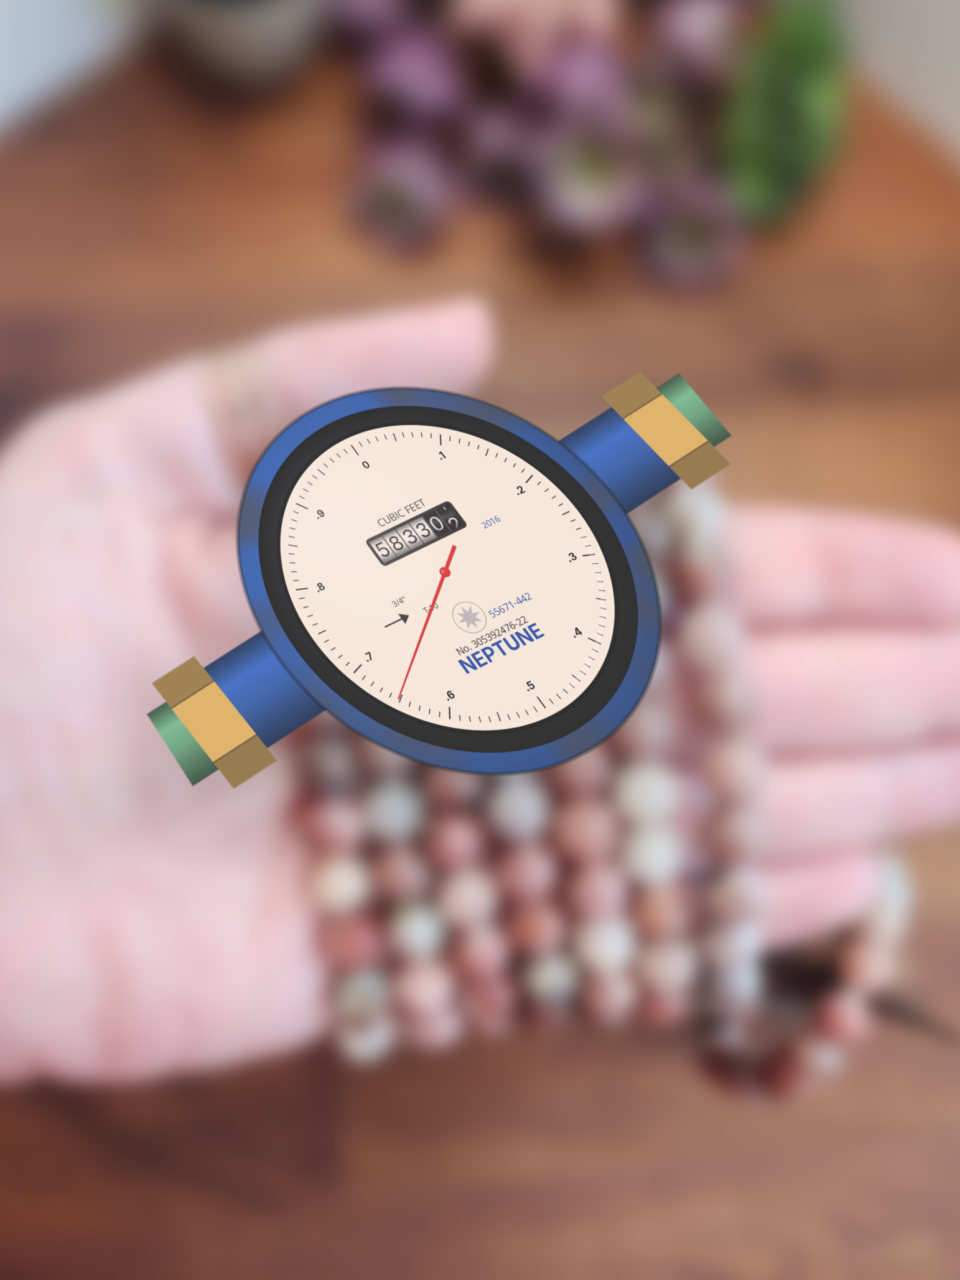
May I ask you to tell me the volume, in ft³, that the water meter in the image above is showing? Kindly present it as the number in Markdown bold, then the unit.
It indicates **583301.65** ft³
